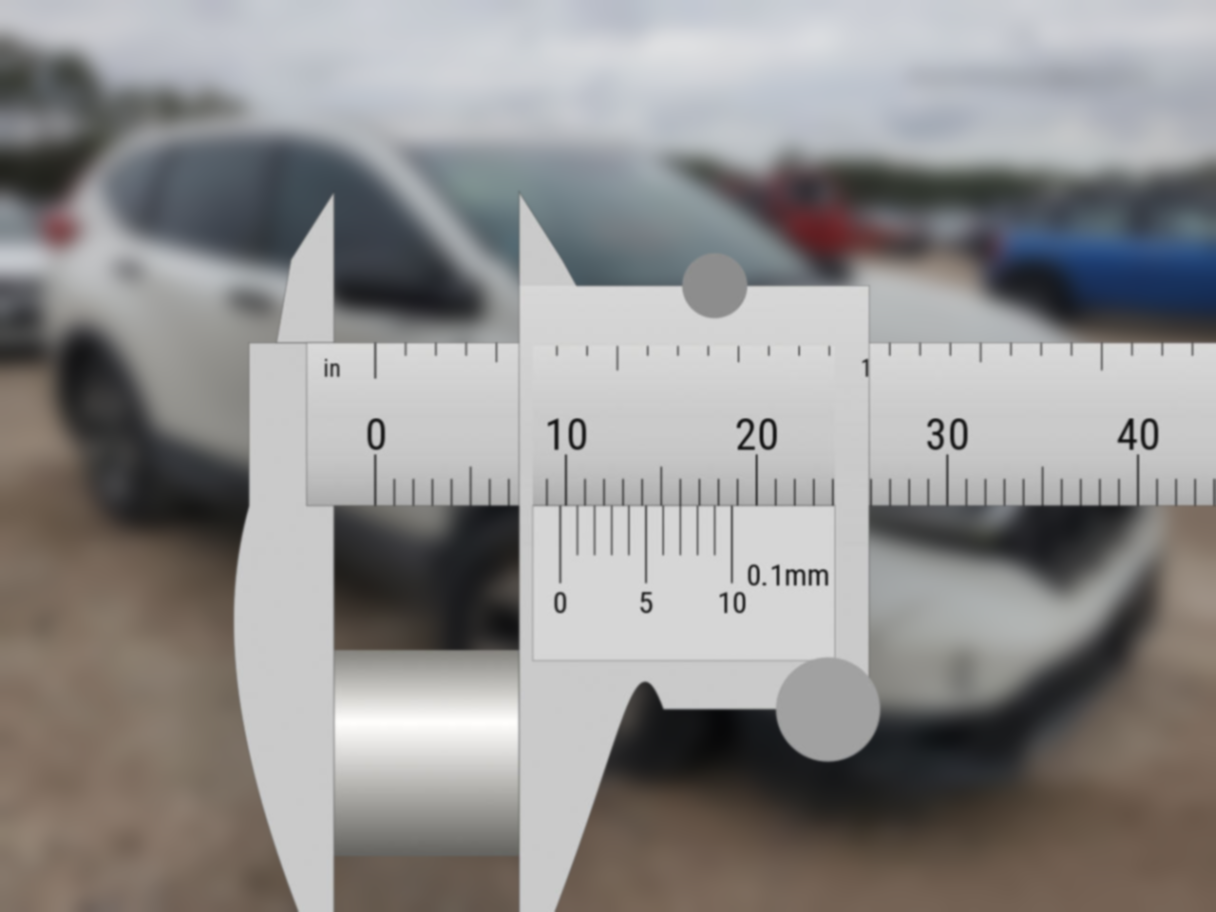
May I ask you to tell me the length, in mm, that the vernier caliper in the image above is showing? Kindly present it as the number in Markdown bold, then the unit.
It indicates **9.7** mm
